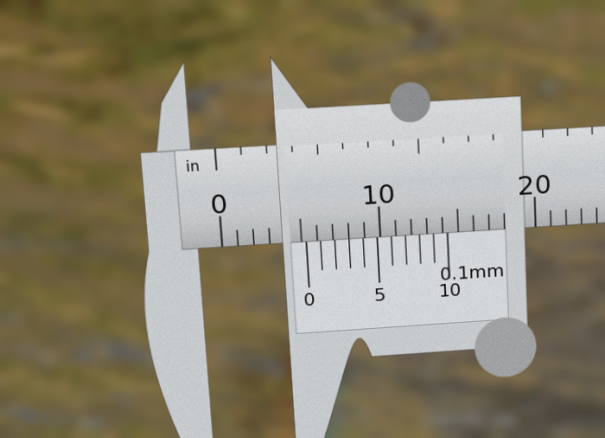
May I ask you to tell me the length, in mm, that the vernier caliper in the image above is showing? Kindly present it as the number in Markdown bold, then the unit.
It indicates **5.3** mm
